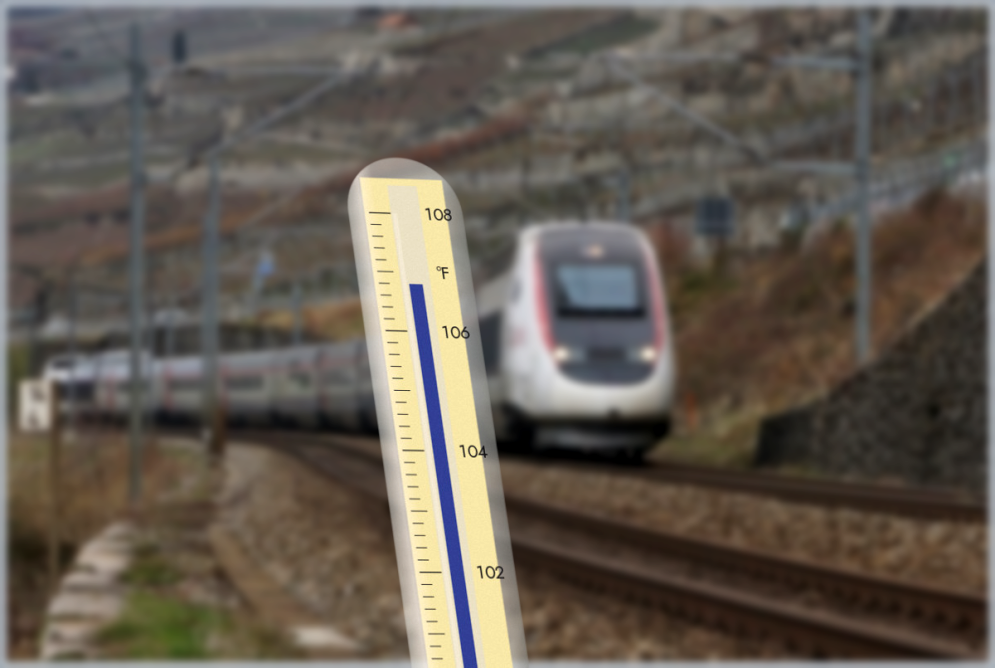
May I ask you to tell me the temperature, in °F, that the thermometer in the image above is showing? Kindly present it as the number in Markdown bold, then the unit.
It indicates **106.8** °F
